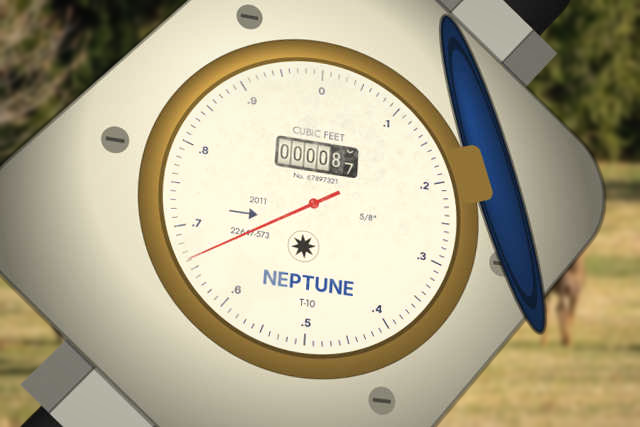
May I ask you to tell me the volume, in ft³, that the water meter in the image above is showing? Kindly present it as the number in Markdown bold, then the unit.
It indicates **86.66** ft³
